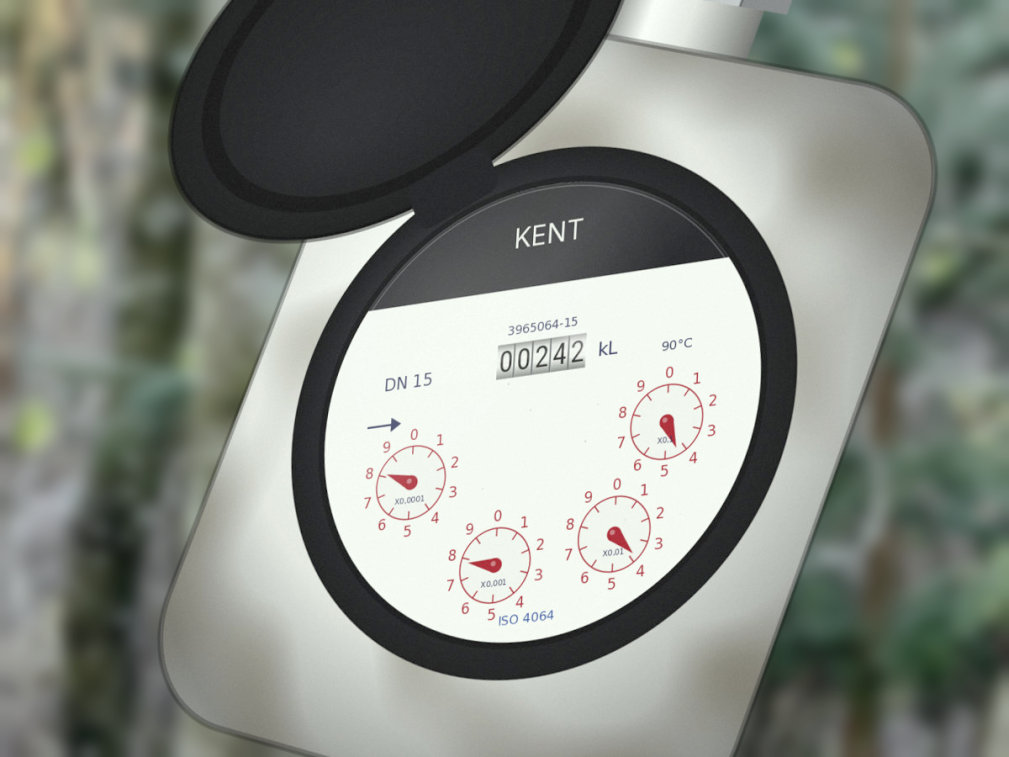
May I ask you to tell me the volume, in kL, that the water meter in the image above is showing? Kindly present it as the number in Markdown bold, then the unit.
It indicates **242.4378** kL
